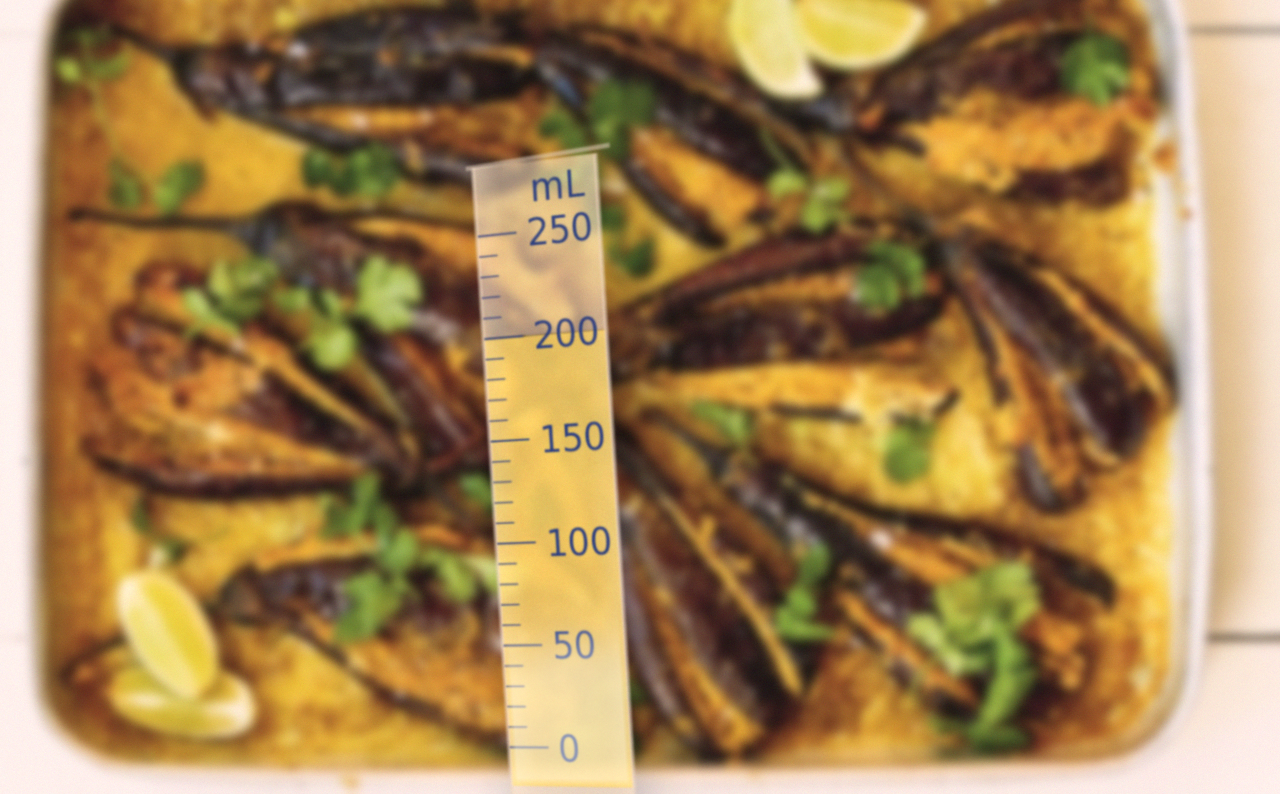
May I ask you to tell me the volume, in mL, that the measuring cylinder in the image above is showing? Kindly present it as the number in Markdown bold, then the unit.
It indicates **200** mL
